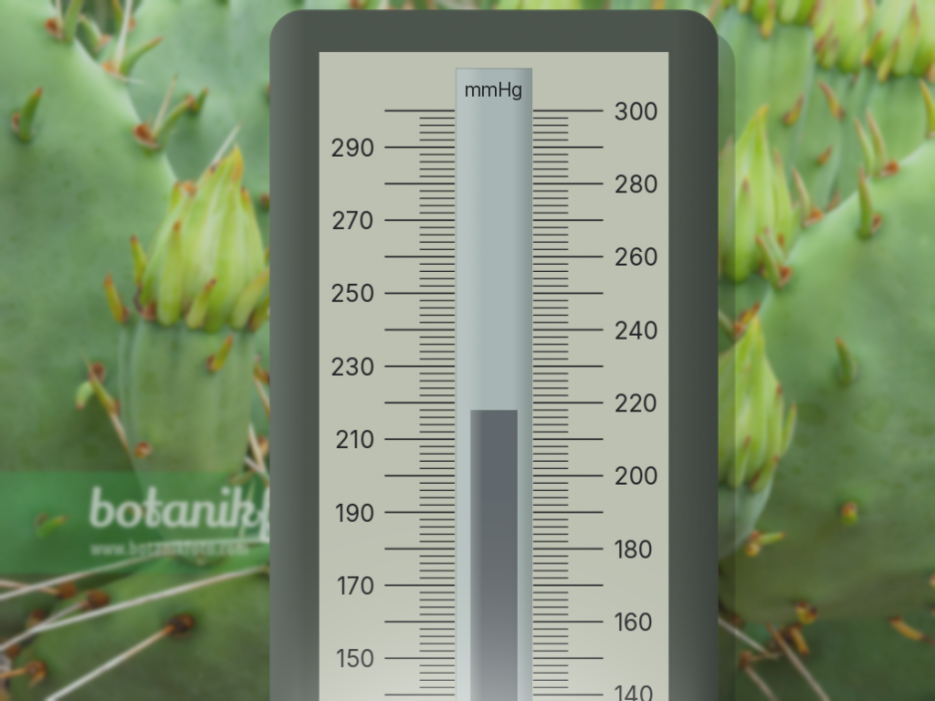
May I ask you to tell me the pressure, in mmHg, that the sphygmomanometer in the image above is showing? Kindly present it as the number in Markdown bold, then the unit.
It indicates **218** mmHg
